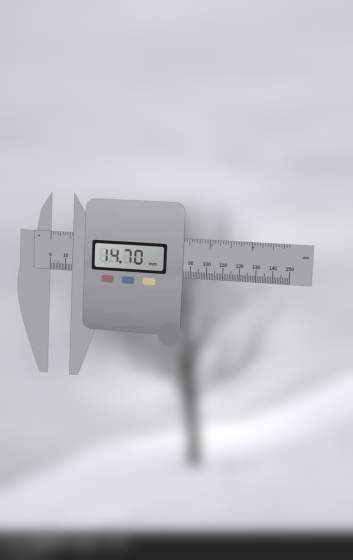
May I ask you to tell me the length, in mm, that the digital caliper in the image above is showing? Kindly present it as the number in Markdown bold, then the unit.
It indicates **14.70** mm
